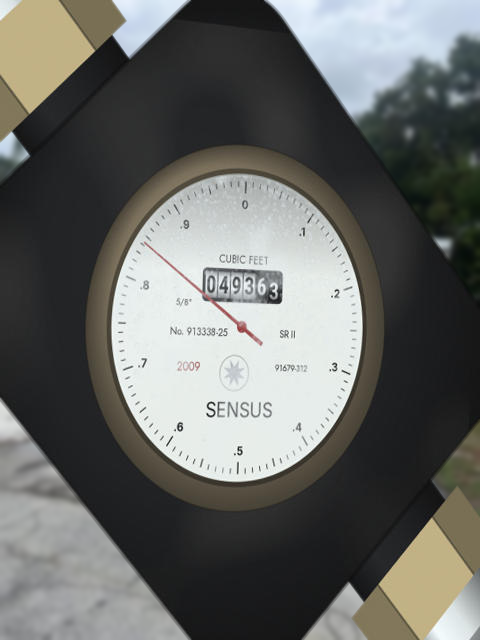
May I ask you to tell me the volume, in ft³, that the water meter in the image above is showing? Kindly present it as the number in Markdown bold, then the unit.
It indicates **49362.84** ft³
